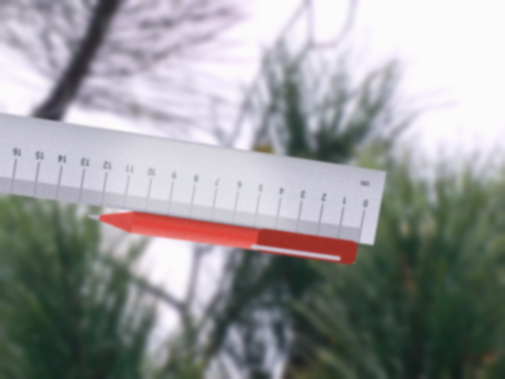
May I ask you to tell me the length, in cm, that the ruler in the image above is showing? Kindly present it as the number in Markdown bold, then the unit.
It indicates **12.5** cm
